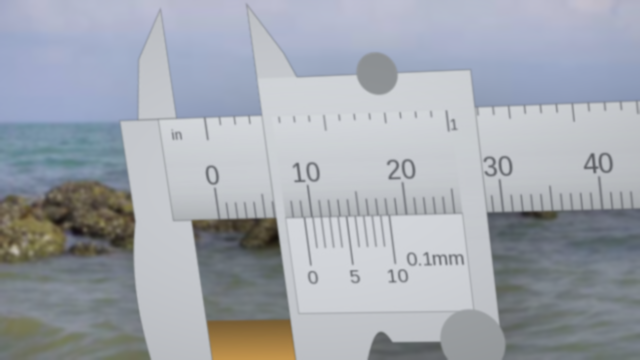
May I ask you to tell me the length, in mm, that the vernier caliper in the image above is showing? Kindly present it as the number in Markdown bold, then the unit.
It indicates **9.2** mm
